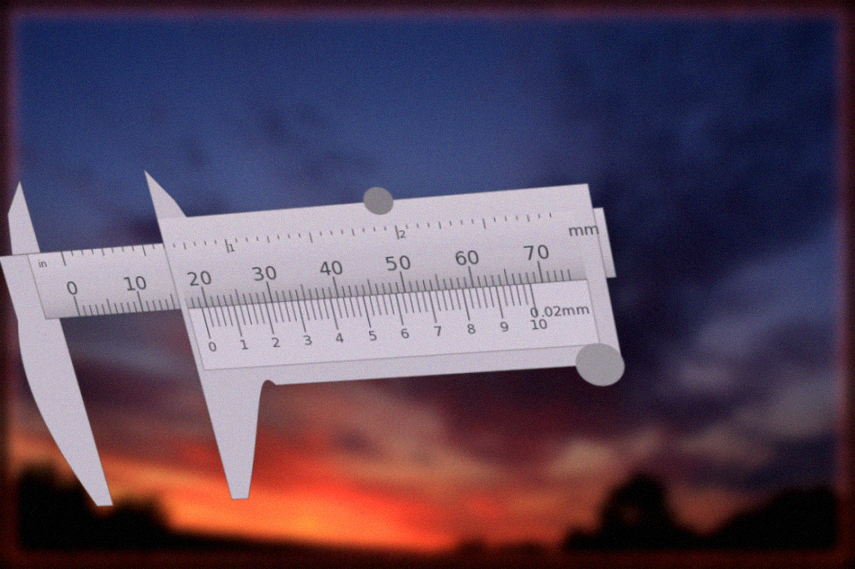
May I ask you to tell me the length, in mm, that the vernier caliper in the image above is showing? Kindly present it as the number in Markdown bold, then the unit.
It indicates **19.2** mm
